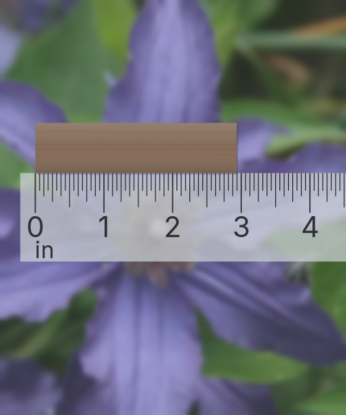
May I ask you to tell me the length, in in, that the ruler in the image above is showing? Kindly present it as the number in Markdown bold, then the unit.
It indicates **2.9375** in
